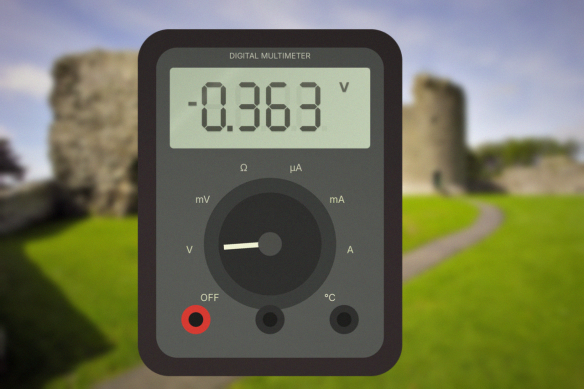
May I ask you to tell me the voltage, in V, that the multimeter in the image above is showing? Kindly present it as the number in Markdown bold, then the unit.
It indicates **-0.363** V
